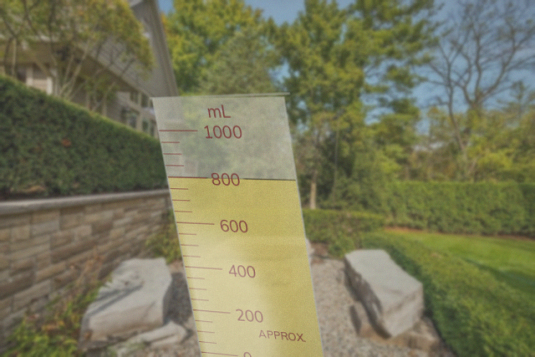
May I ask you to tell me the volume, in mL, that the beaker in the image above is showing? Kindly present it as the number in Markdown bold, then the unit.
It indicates **800** mL
